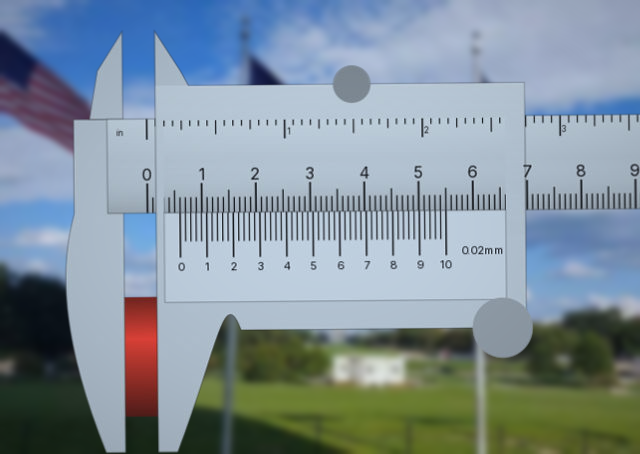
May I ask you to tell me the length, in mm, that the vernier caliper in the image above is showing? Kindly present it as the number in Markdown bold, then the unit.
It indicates **6.0** mm
